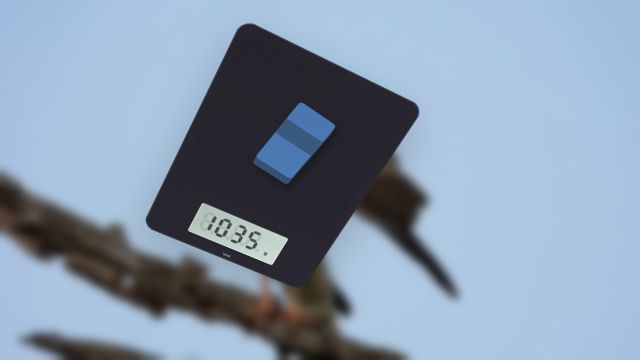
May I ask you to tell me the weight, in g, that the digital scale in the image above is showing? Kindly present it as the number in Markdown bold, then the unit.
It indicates **1035** g
